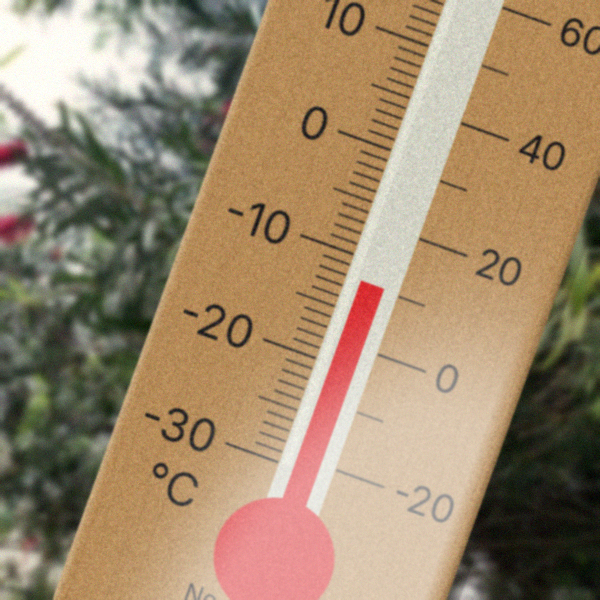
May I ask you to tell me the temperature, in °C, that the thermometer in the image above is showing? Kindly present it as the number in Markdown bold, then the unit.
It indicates **-12** °C
